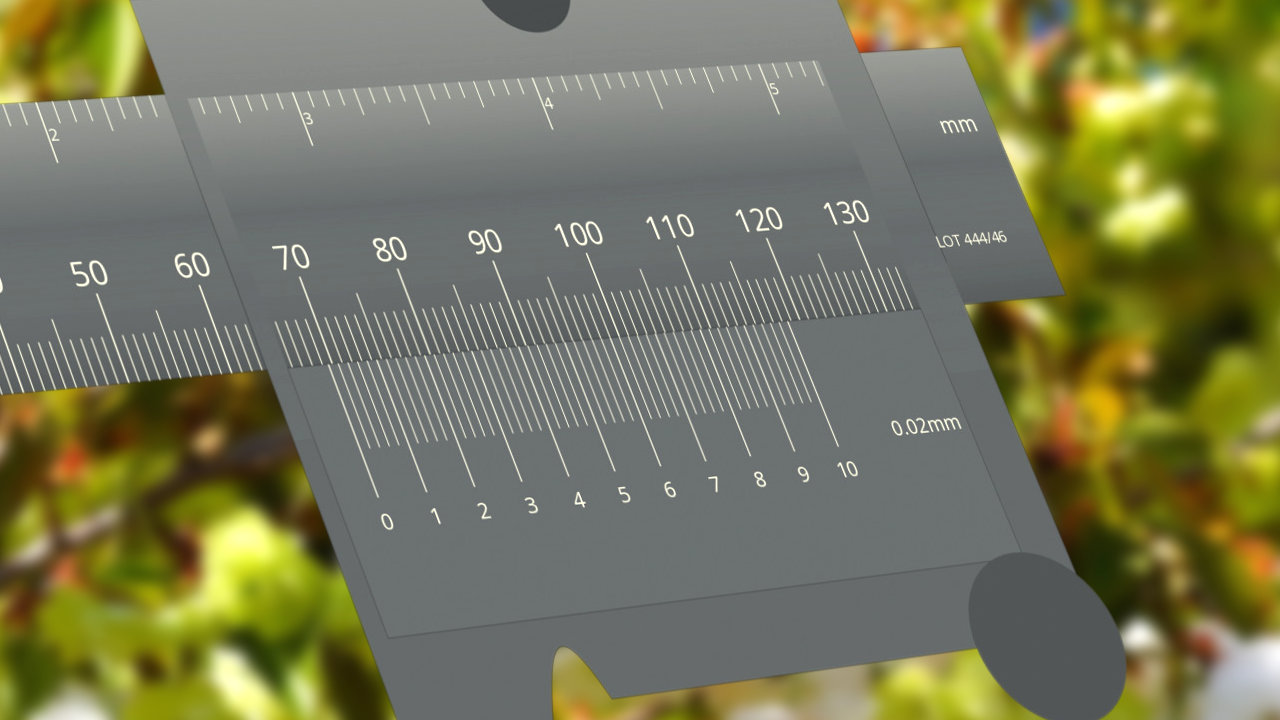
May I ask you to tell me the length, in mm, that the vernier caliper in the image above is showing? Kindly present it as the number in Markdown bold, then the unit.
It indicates **69.6** mm
